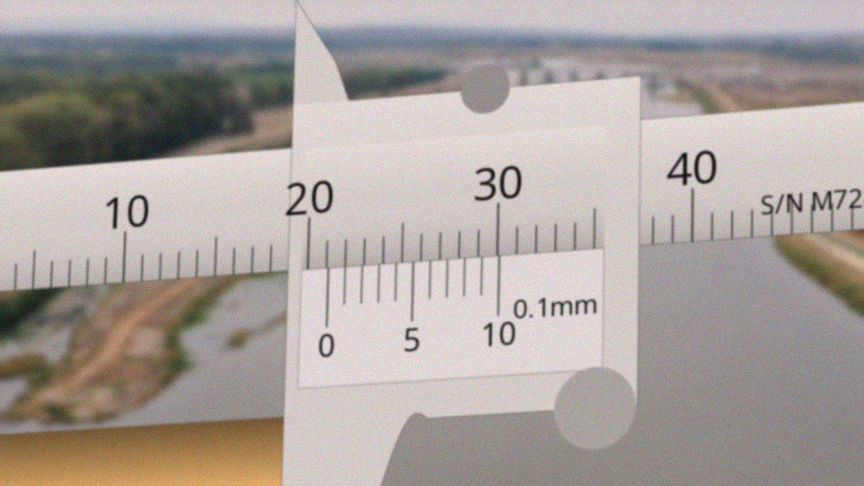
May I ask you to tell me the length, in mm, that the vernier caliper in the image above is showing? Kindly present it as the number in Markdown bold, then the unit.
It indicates **21.1** mm
